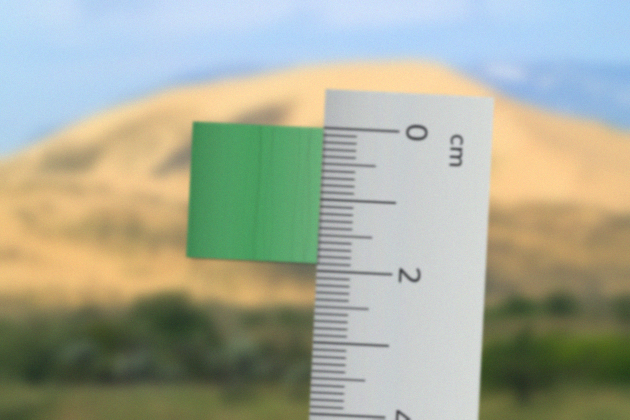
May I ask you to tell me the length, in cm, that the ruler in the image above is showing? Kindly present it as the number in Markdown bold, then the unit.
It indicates **1.9** cm
